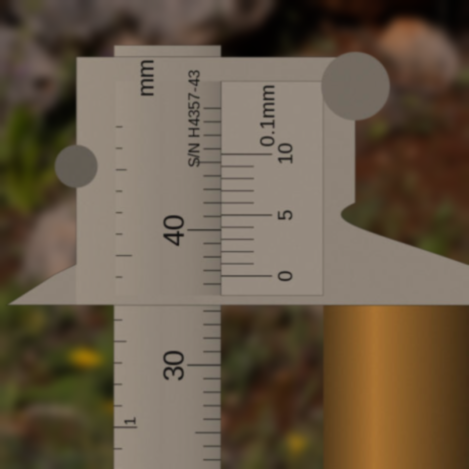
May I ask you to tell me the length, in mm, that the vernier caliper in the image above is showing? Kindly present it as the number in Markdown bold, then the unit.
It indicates **36.6** mm
